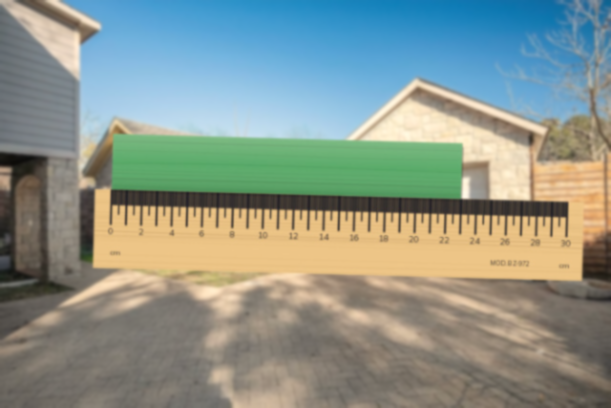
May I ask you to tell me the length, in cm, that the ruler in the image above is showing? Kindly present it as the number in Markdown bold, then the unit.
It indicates **23** cm
